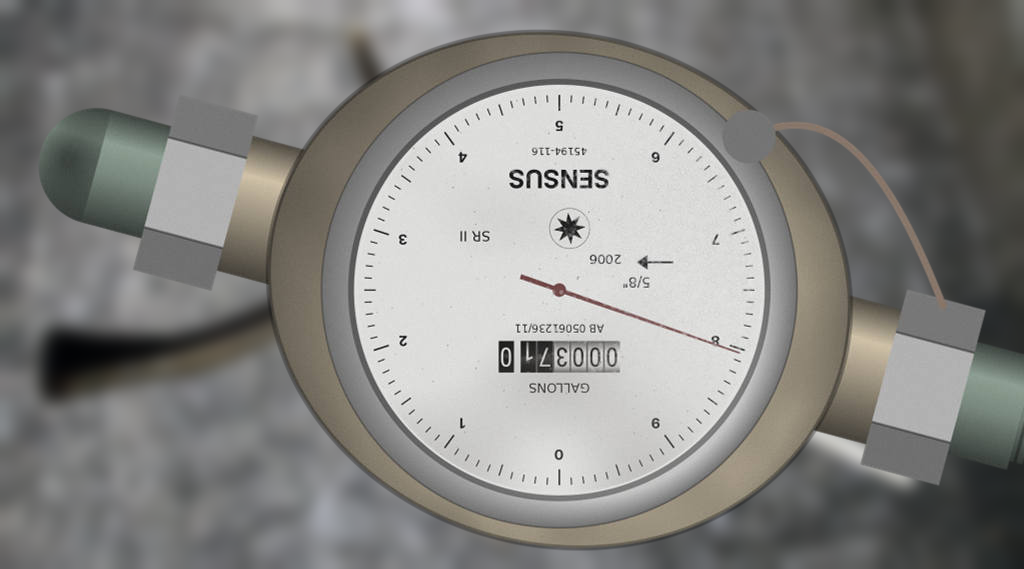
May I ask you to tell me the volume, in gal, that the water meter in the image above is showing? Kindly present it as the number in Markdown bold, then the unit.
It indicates **3708.0** gal
